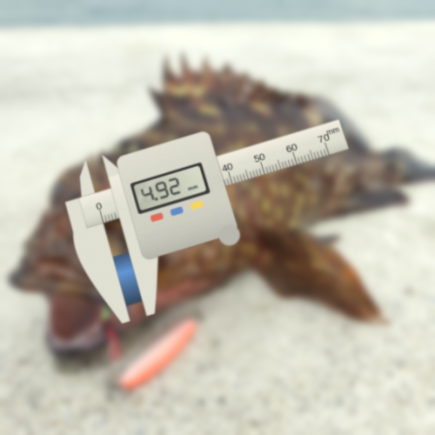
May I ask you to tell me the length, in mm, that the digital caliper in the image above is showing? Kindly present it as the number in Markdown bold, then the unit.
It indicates **4.92** mm
